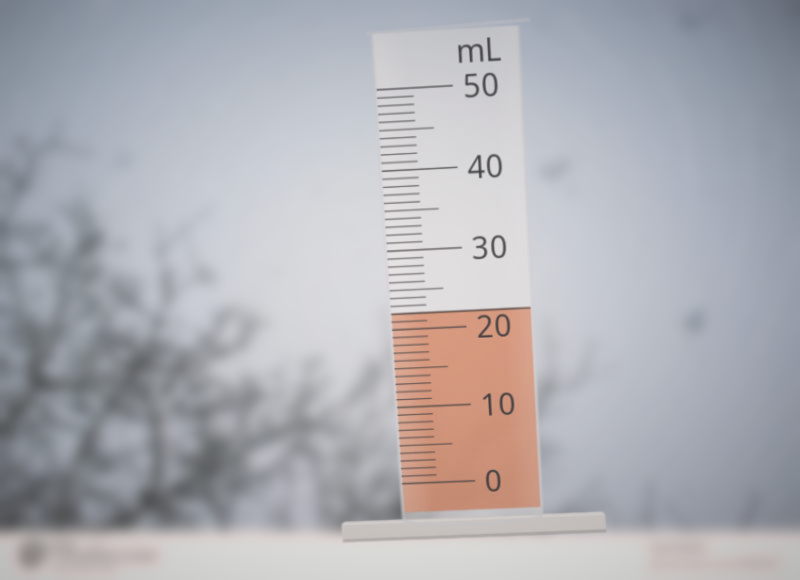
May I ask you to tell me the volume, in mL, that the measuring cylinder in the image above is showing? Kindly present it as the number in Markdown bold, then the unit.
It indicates **22** mL
